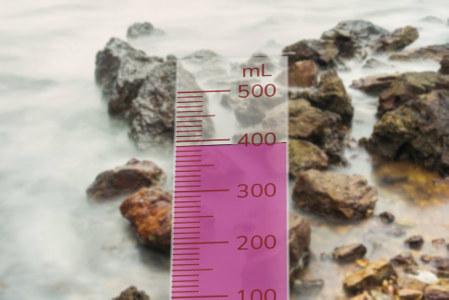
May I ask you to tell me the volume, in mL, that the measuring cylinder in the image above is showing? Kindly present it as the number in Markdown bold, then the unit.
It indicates **390** mL
